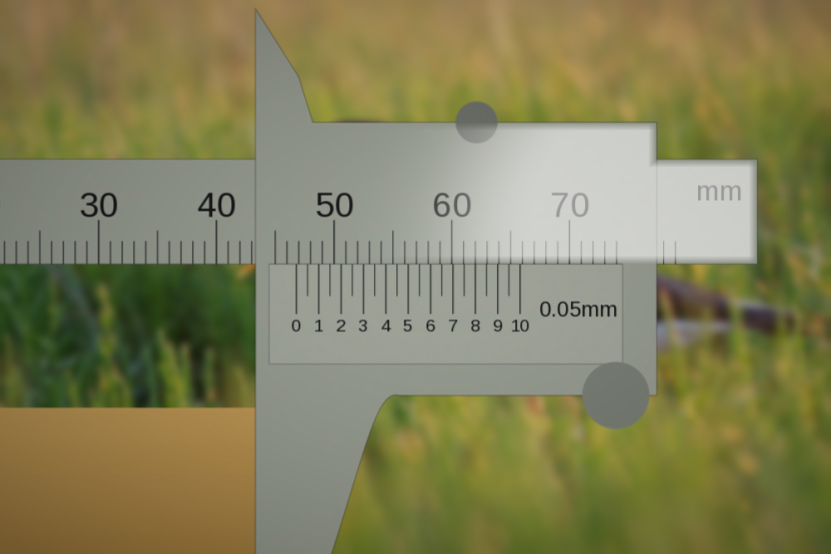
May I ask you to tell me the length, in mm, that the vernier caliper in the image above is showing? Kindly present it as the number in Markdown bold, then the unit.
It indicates **46.8** mm
